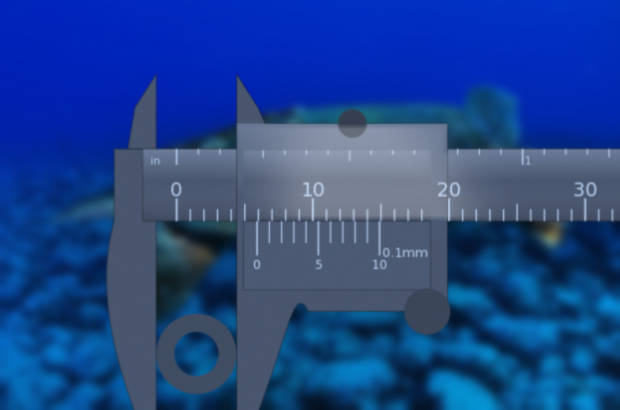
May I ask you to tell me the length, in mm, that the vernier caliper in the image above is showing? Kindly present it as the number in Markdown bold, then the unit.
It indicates **5.9** mm
